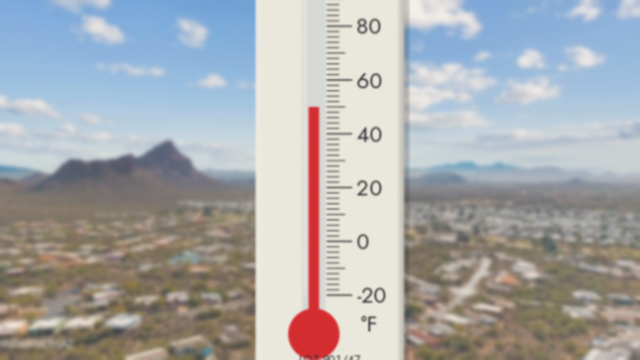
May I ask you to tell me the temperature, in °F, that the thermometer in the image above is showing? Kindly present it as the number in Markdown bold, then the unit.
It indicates **50** °F
